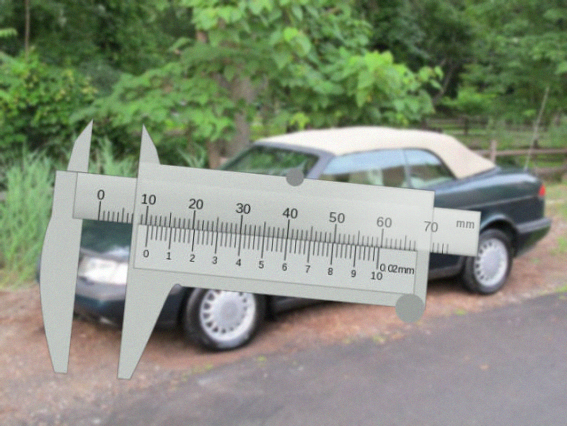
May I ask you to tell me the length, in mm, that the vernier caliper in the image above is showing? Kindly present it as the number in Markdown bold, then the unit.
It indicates **10.5** mm
